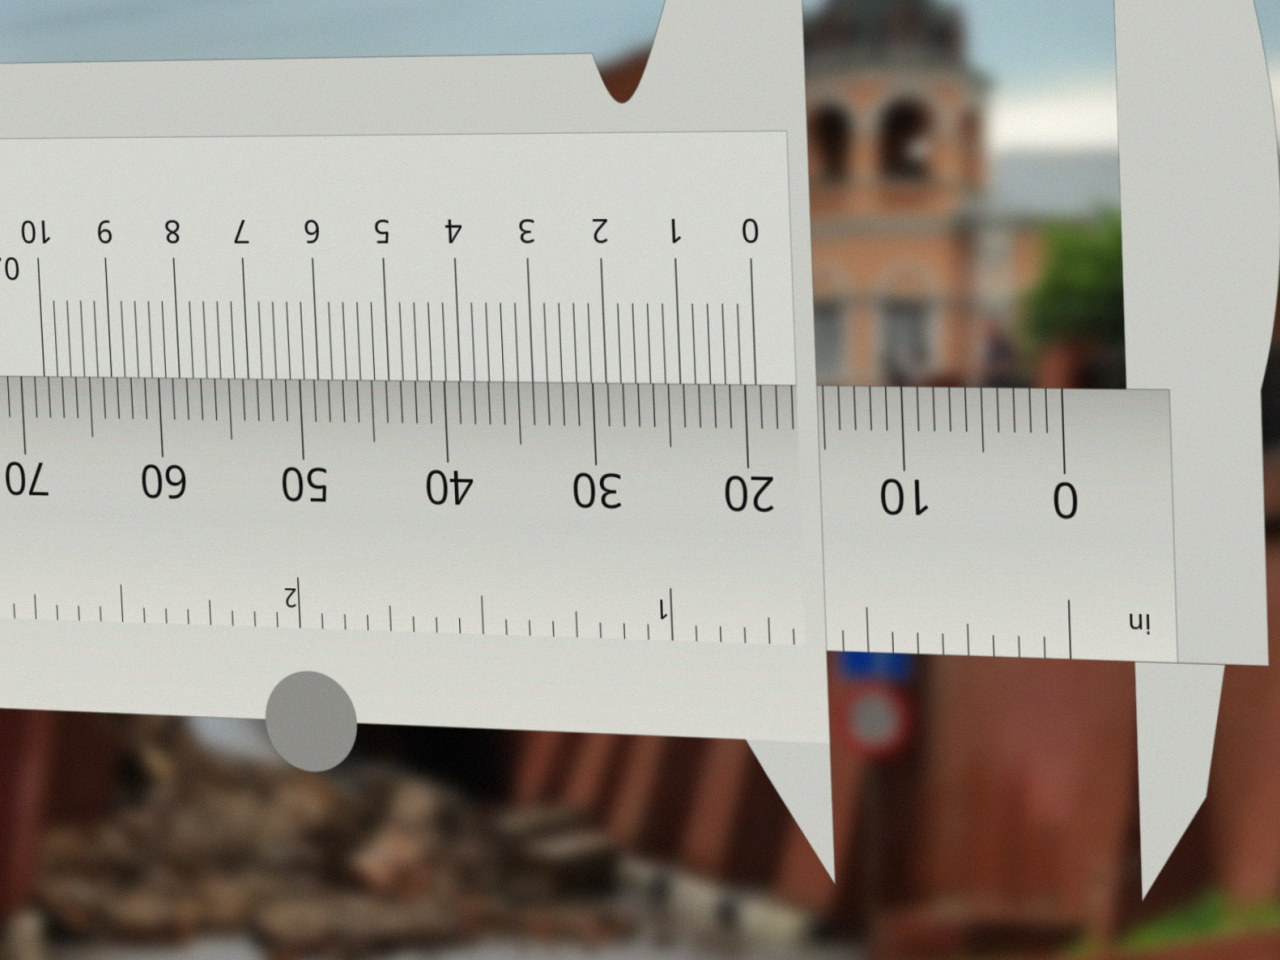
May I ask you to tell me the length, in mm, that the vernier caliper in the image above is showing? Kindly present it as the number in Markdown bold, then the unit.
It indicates **19.3** mm
